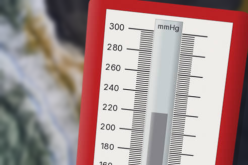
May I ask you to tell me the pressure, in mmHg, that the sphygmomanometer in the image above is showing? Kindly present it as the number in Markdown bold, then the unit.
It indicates **220** mmHg
